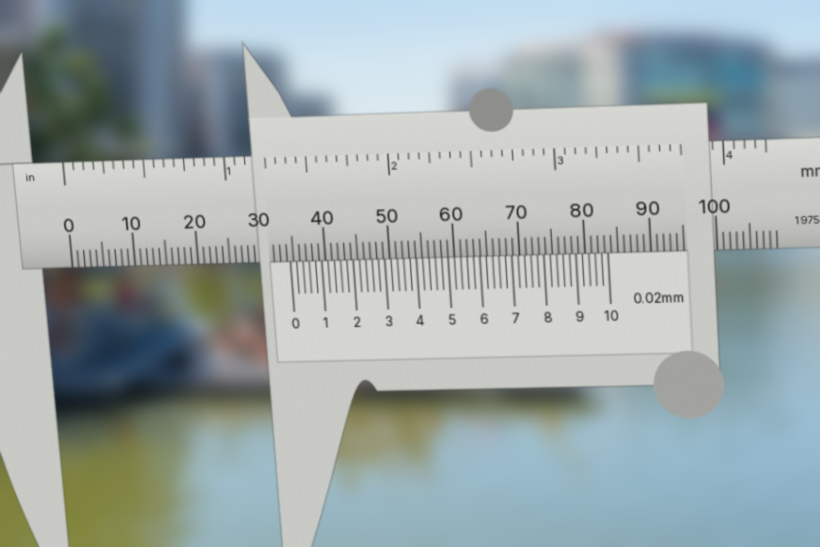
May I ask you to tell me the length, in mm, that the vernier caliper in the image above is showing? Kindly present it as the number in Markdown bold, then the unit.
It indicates **34.5** mm
